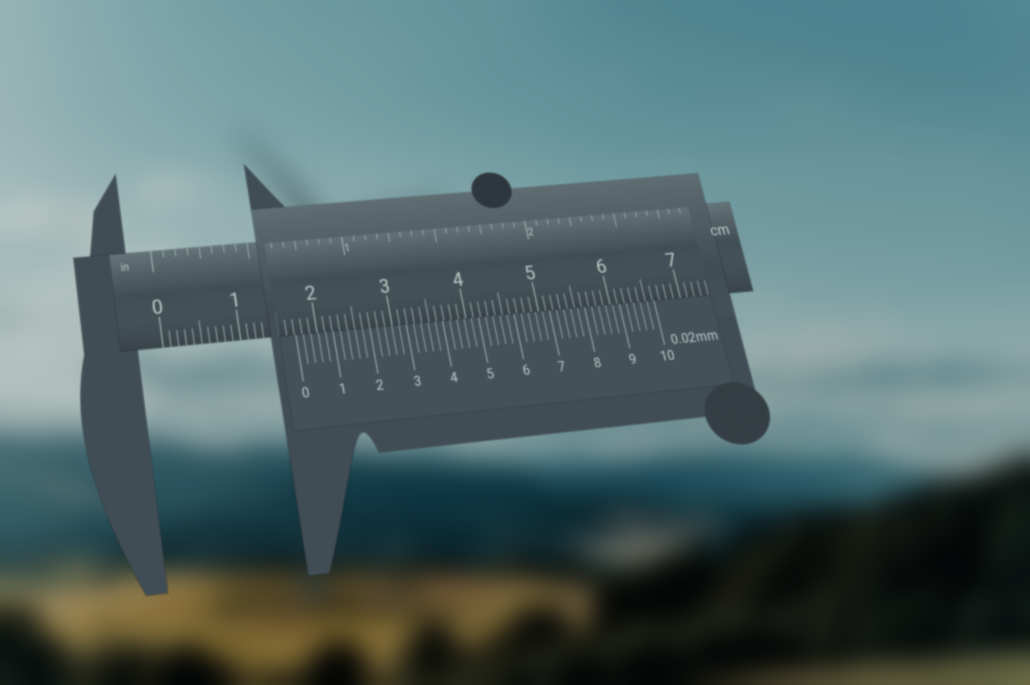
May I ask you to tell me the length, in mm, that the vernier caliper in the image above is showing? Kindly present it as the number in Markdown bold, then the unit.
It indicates **17.2** mm
